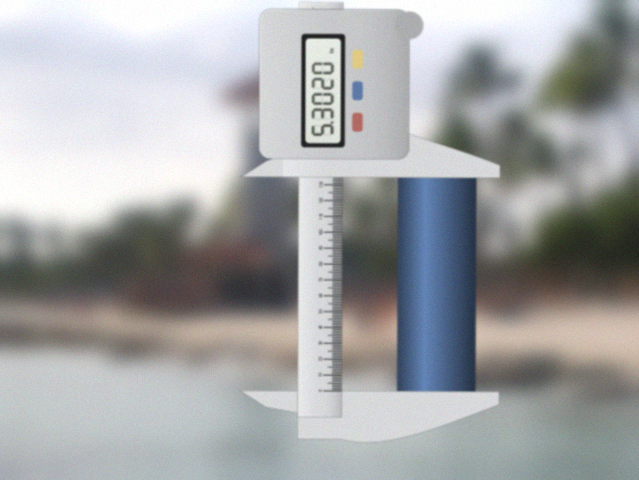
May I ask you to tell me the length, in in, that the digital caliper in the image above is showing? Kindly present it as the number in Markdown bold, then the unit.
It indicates **5.3020** in
